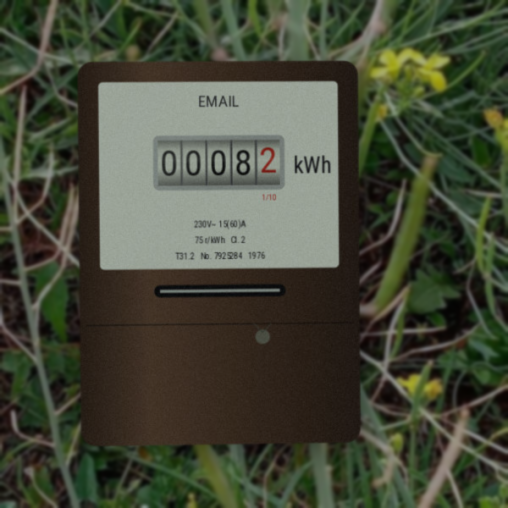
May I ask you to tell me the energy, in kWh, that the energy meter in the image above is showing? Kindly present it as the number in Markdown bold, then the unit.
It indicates **8.2** kWh
